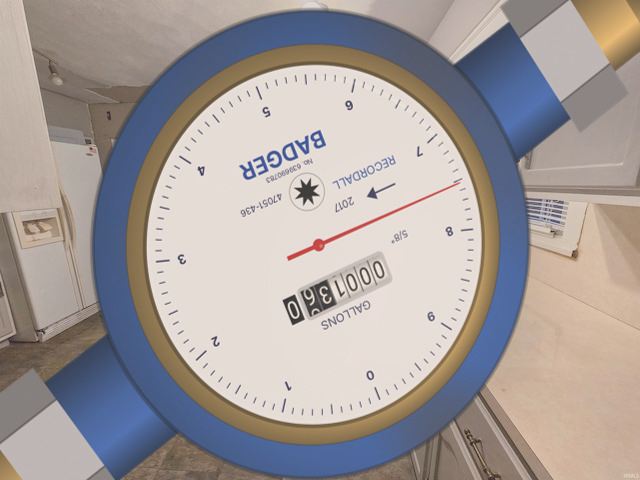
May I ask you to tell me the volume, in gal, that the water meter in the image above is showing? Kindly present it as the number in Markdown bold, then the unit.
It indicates **1357.5** gal
